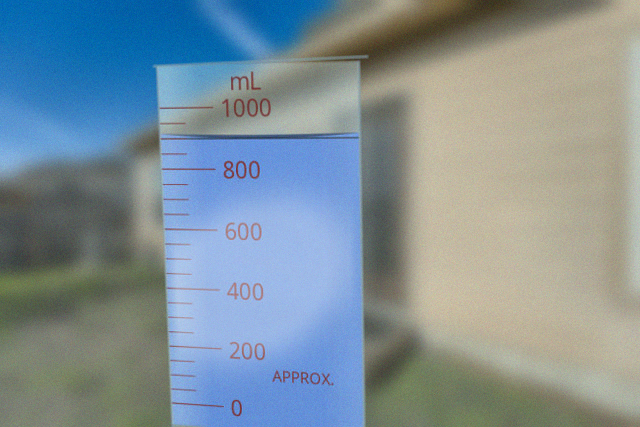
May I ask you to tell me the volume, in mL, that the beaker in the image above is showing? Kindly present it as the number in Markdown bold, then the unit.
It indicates **900** mL
